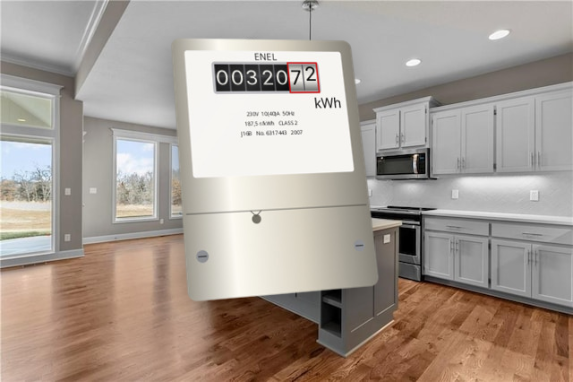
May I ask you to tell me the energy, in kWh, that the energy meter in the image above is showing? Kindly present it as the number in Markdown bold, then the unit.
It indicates **320.72** kWh
